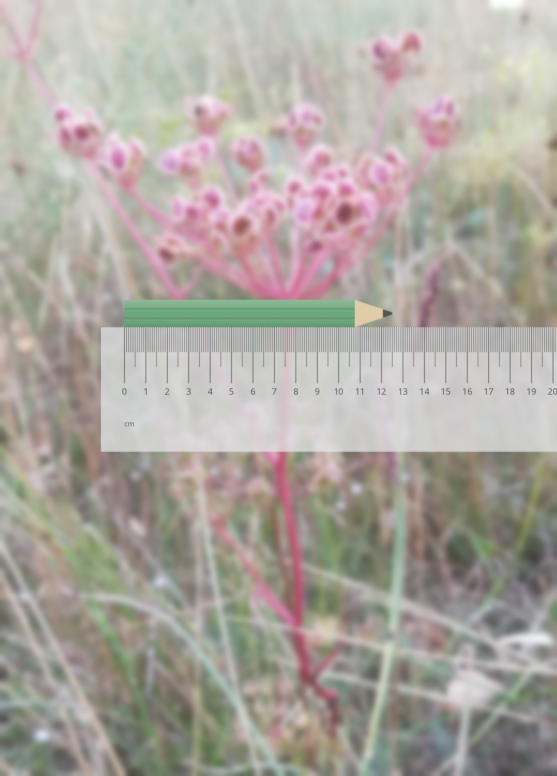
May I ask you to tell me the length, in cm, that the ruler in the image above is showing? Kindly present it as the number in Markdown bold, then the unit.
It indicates **12.5** cm
